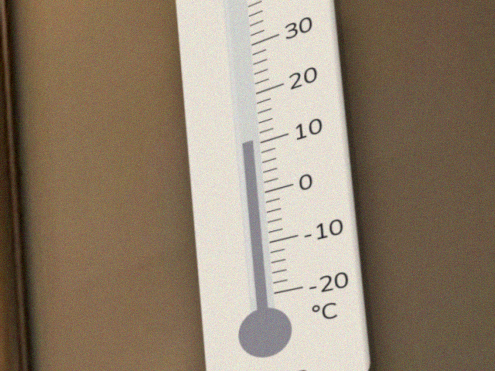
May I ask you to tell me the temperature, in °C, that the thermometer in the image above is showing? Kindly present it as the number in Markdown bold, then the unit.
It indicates **11** °C
